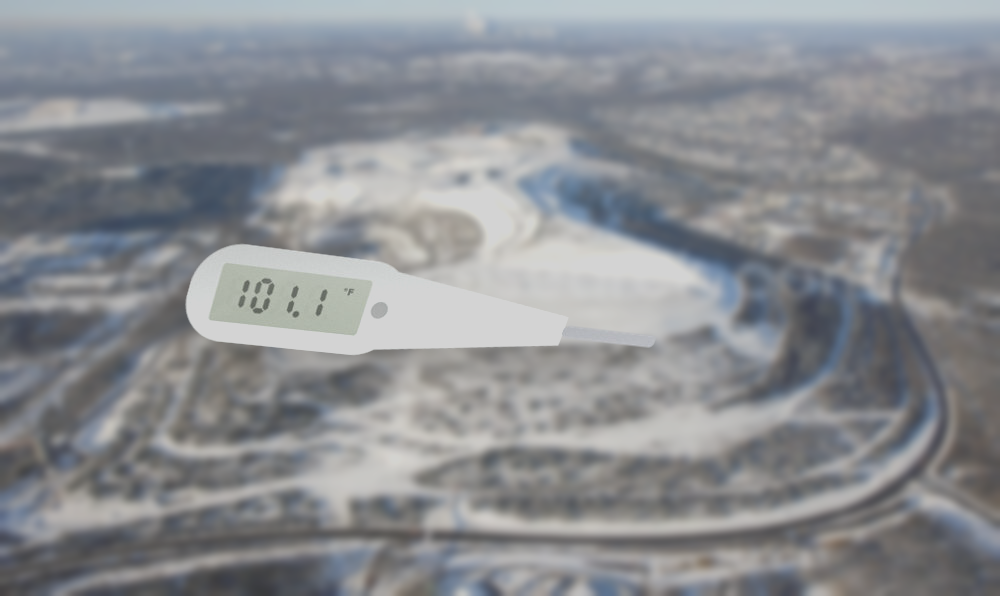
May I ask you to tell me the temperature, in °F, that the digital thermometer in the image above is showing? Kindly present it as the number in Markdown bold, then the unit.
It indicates **101.1** °F
